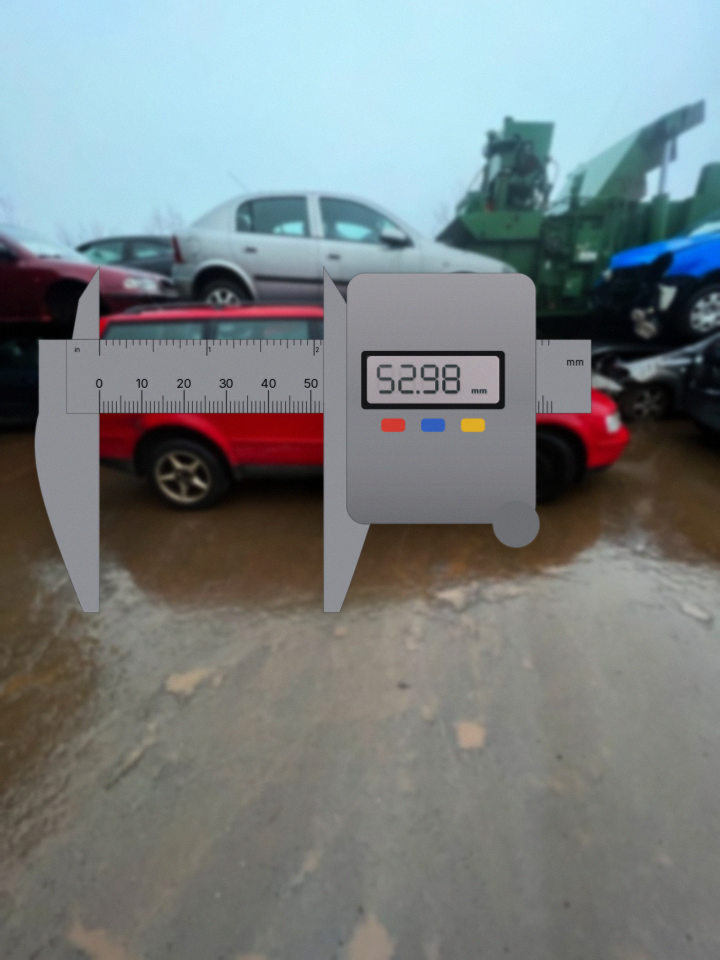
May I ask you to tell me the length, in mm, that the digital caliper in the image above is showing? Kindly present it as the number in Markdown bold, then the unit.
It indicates **52.98** mm
